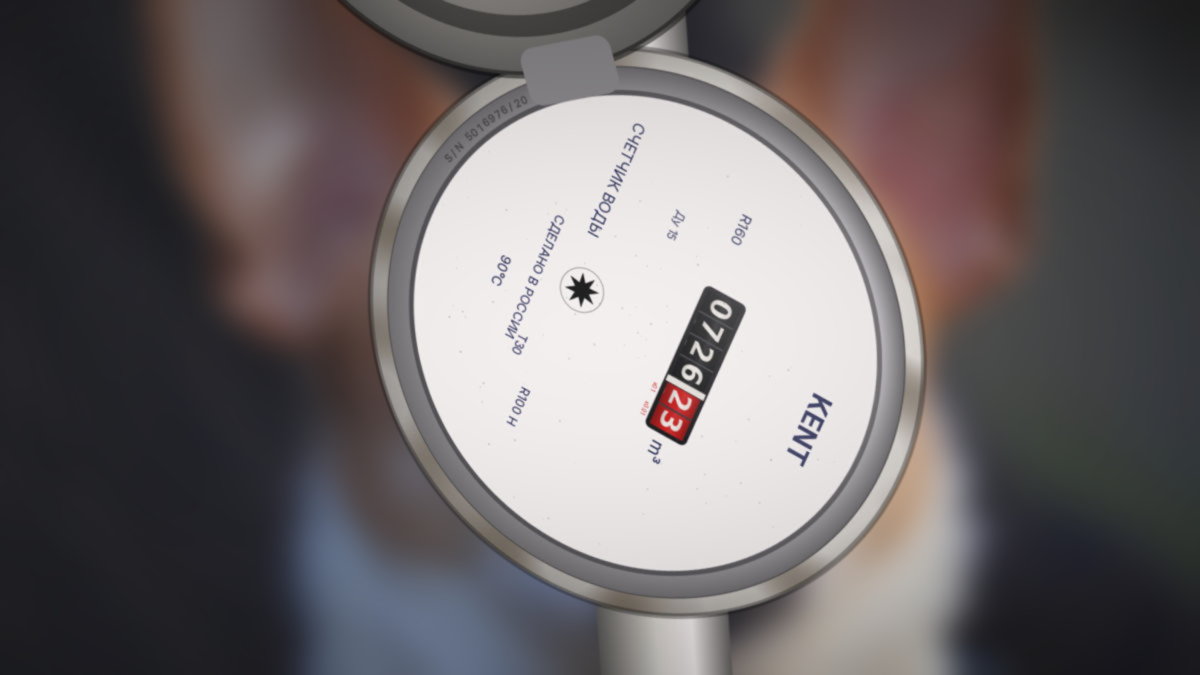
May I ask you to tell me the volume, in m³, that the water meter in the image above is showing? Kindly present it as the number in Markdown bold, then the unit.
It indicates **726.23** m³
